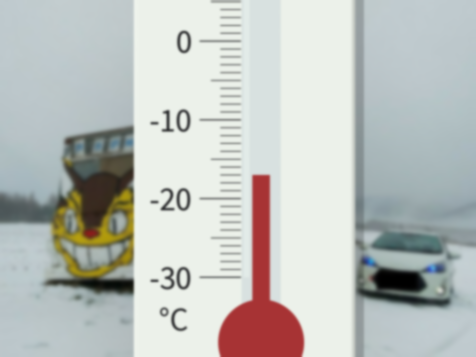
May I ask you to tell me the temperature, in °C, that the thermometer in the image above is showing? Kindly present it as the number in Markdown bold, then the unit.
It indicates **-17** °C
